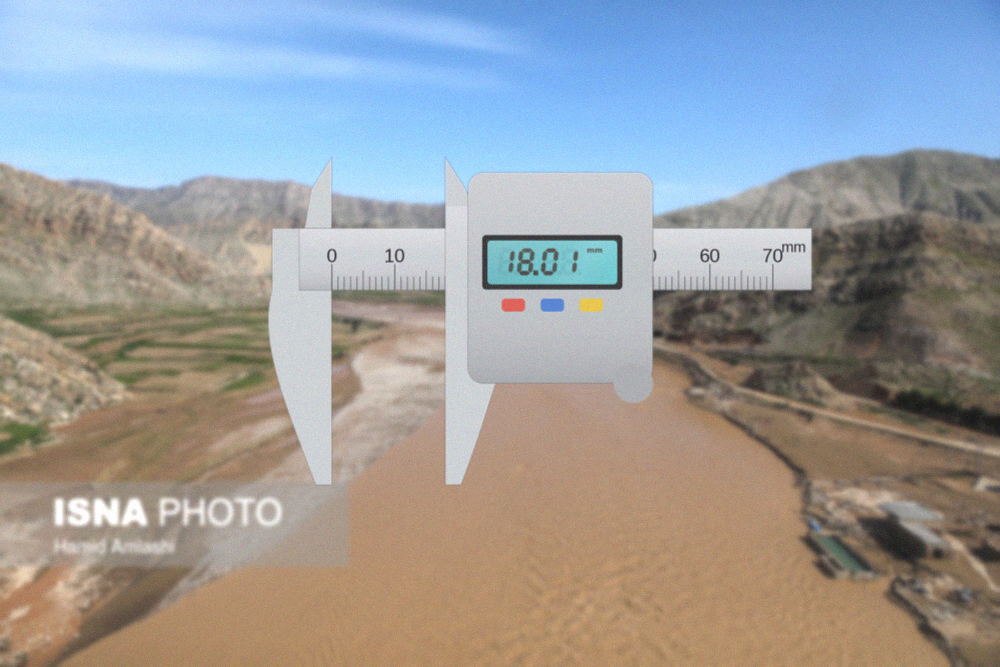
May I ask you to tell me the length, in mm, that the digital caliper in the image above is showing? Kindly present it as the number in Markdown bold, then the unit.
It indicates **18.01** mm
